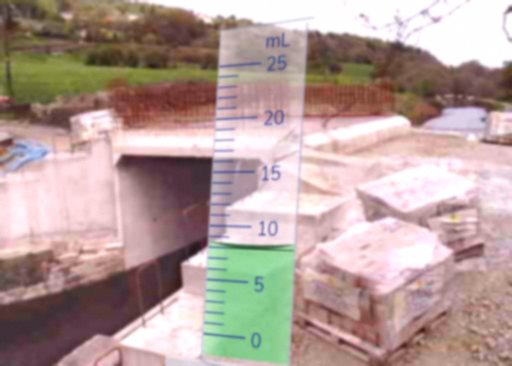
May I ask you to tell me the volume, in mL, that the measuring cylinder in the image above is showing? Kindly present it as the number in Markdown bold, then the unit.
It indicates **8** mL
